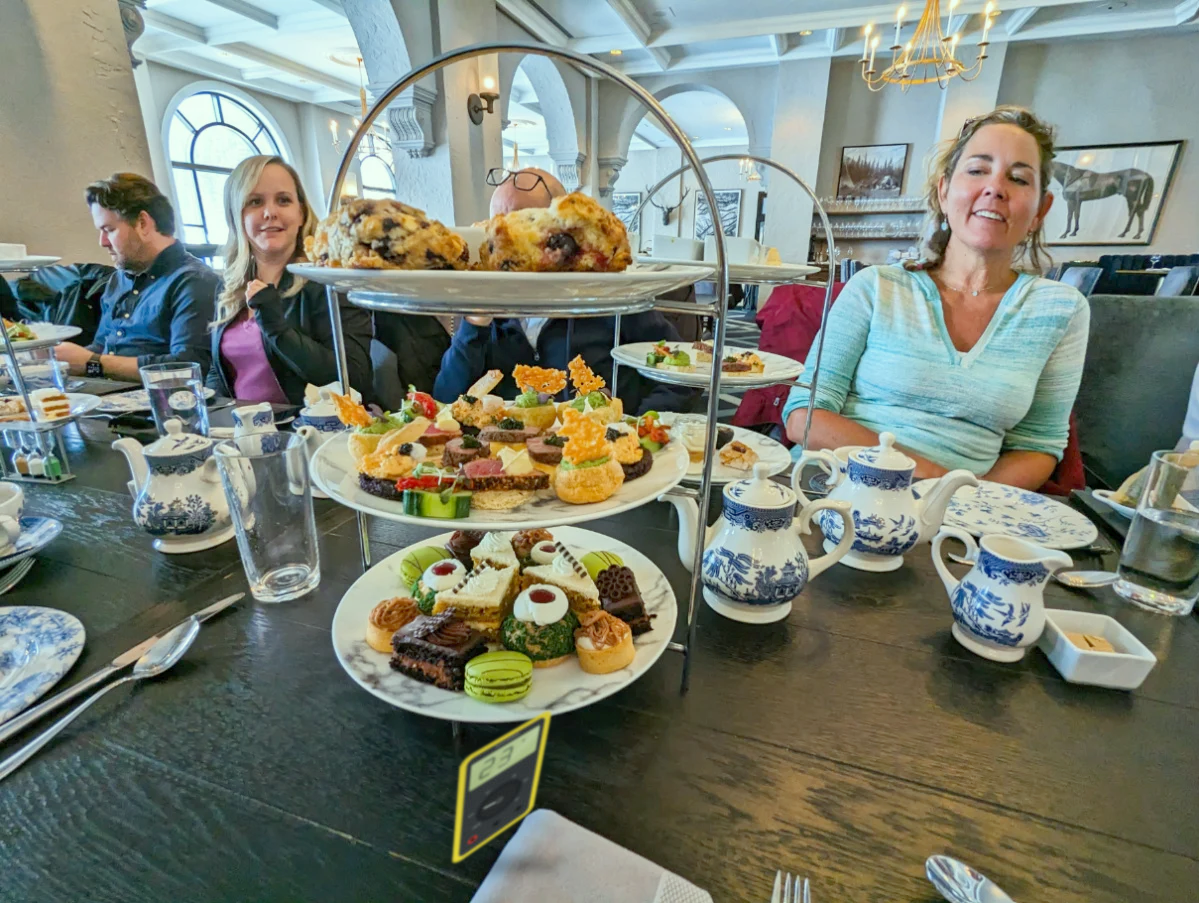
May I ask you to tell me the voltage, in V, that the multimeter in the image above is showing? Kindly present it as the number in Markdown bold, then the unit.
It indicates **23** V
